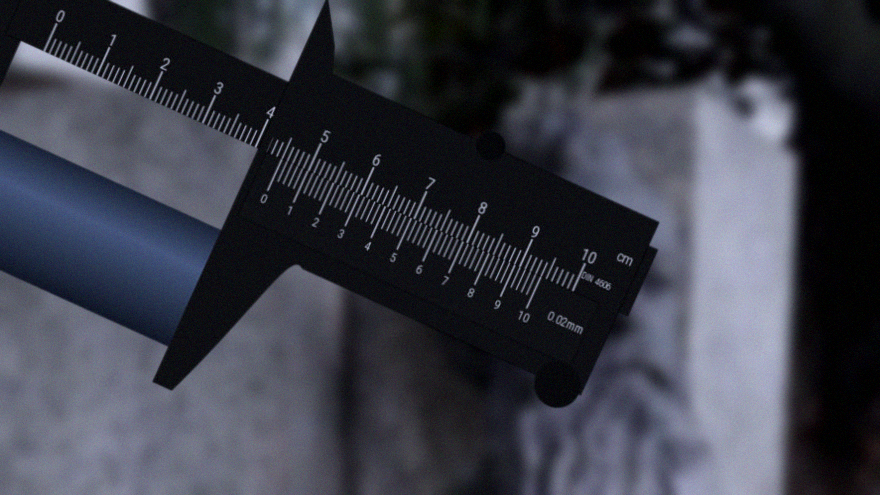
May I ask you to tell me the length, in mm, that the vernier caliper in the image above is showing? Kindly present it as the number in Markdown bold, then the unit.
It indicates **45.0** mm
